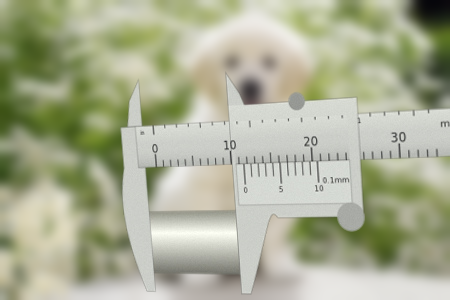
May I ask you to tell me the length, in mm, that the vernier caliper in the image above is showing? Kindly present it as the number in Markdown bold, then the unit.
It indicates **11.6** mm
